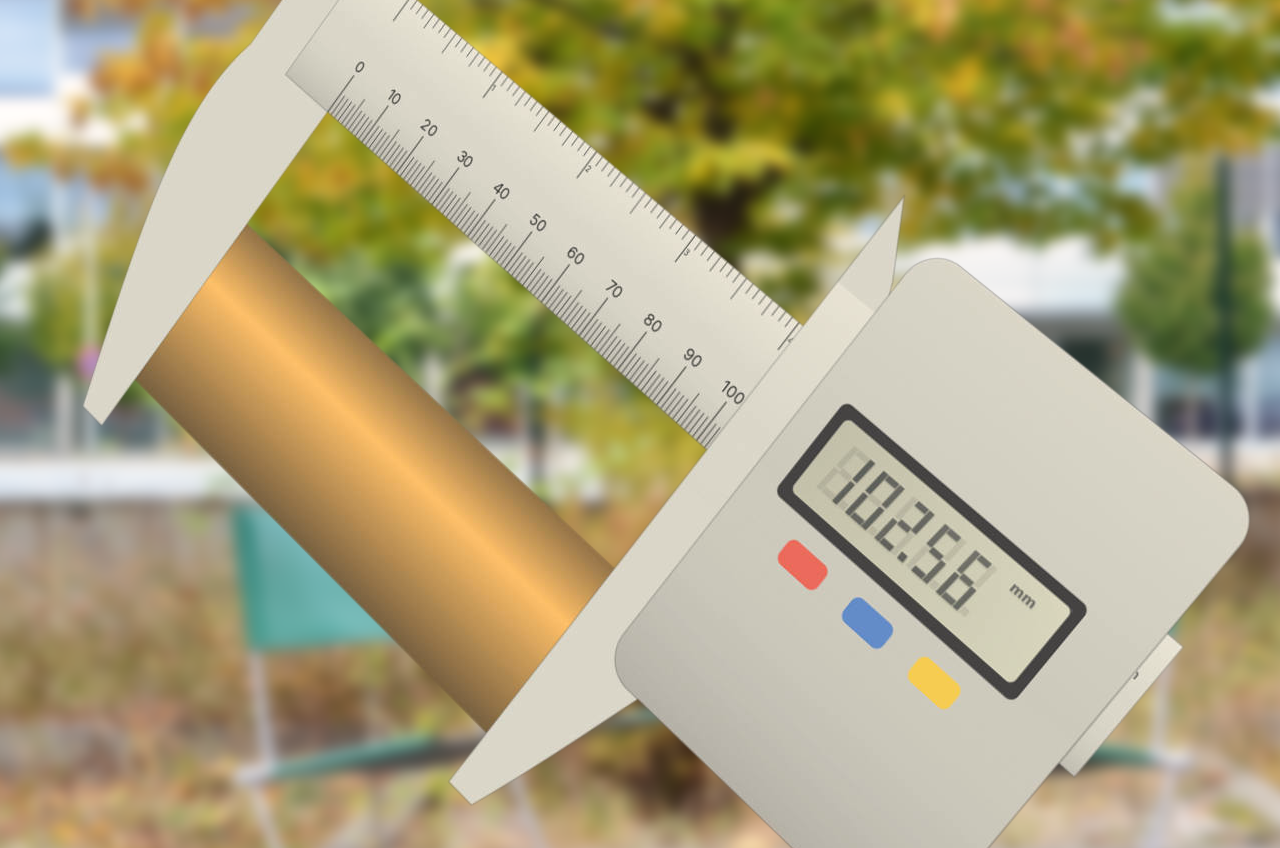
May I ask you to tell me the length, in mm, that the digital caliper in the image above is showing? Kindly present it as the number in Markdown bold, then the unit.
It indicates **102.56** mm
